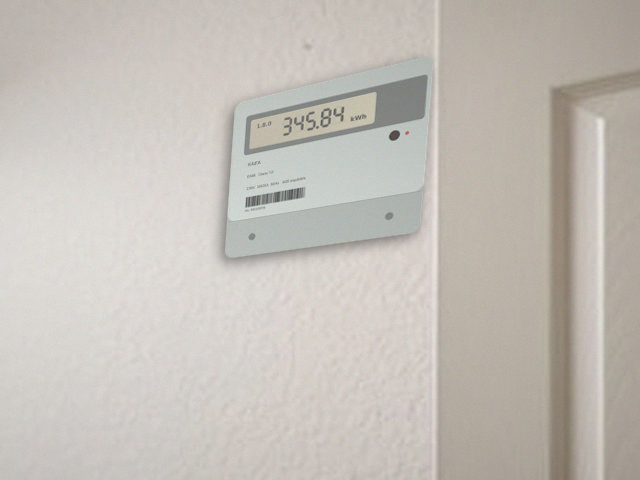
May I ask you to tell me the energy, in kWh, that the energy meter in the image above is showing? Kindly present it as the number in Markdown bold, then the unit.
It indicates **345.84** kWh
